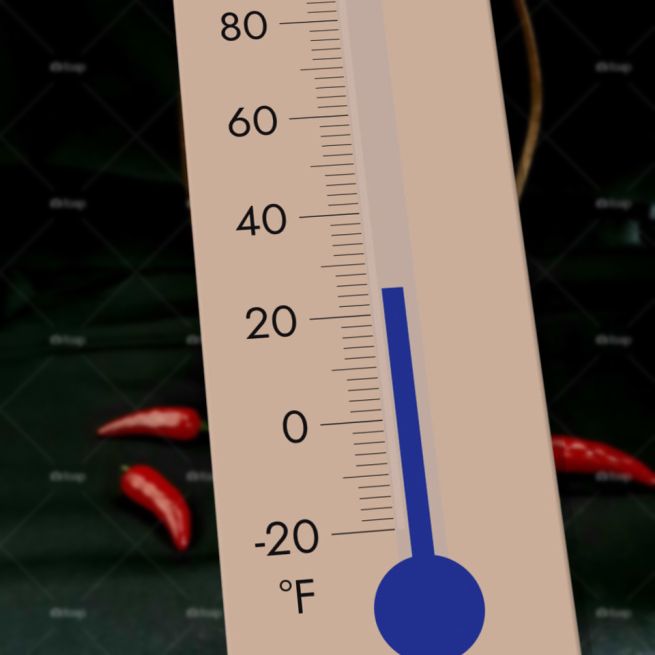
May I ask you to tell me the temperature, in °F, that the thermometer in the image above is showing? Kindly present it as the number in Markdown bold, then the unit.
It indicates **25** °F
